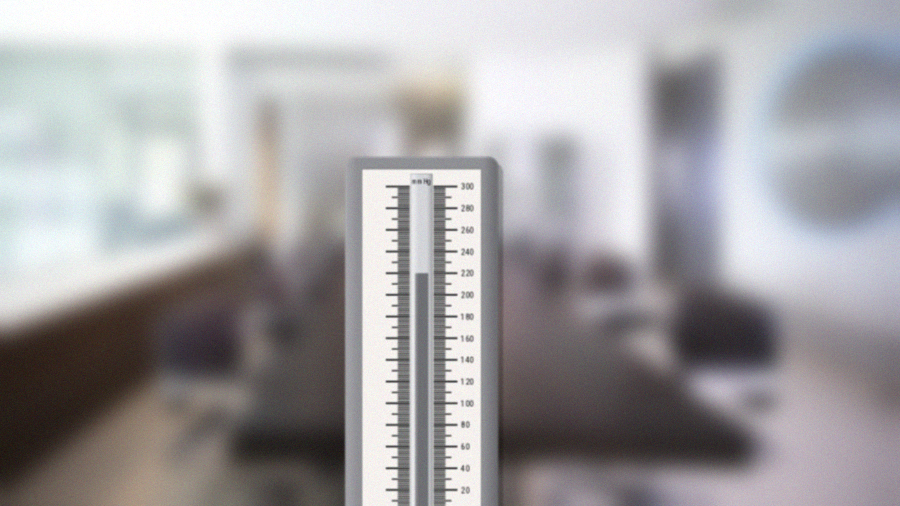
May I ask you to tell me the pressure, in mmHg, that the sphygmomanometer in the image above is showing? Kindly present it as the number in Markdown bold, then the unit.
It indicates **220** mmHg
